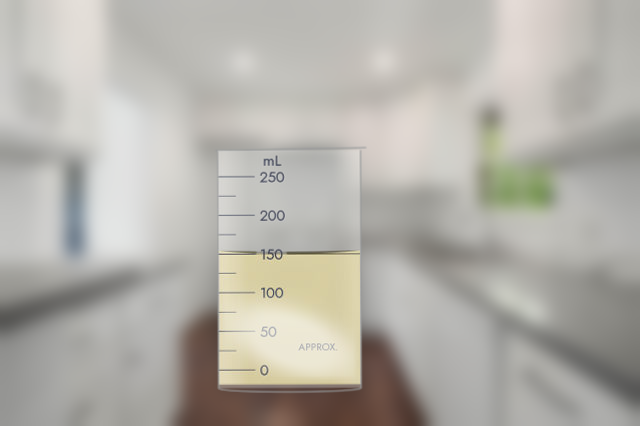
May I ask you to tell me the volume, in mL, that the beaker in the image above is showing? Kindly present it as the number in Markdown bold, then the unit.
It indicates **150** mL
